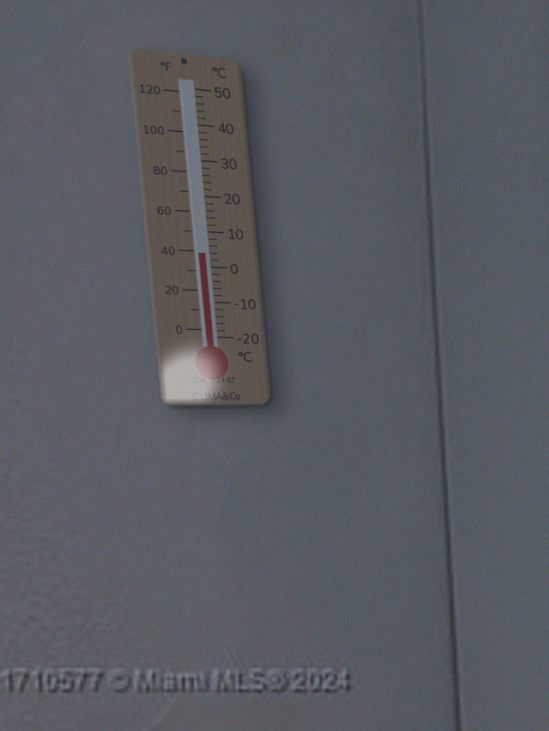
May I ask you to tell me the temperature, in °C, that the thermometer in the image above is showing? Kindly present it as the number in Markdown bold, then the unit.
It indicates **4** °C
